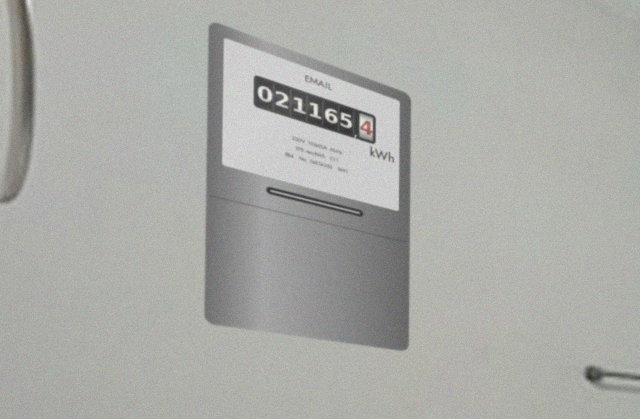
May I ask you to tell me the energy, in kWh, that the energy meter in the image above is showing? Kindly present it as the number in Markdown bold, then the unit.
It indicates **21165.4** kWh
